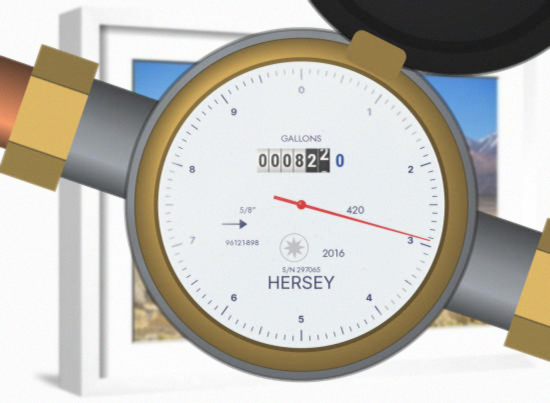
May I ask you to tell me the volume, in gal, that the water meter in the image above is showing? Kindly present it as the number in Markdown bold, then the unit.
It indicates **8222.9** gal
